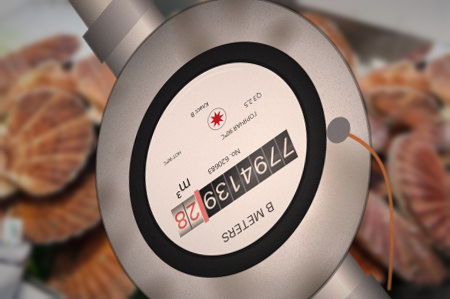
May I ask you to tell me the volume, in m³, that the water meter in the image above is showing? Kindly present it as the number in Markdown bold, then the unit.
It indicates **7794139.28** m³
